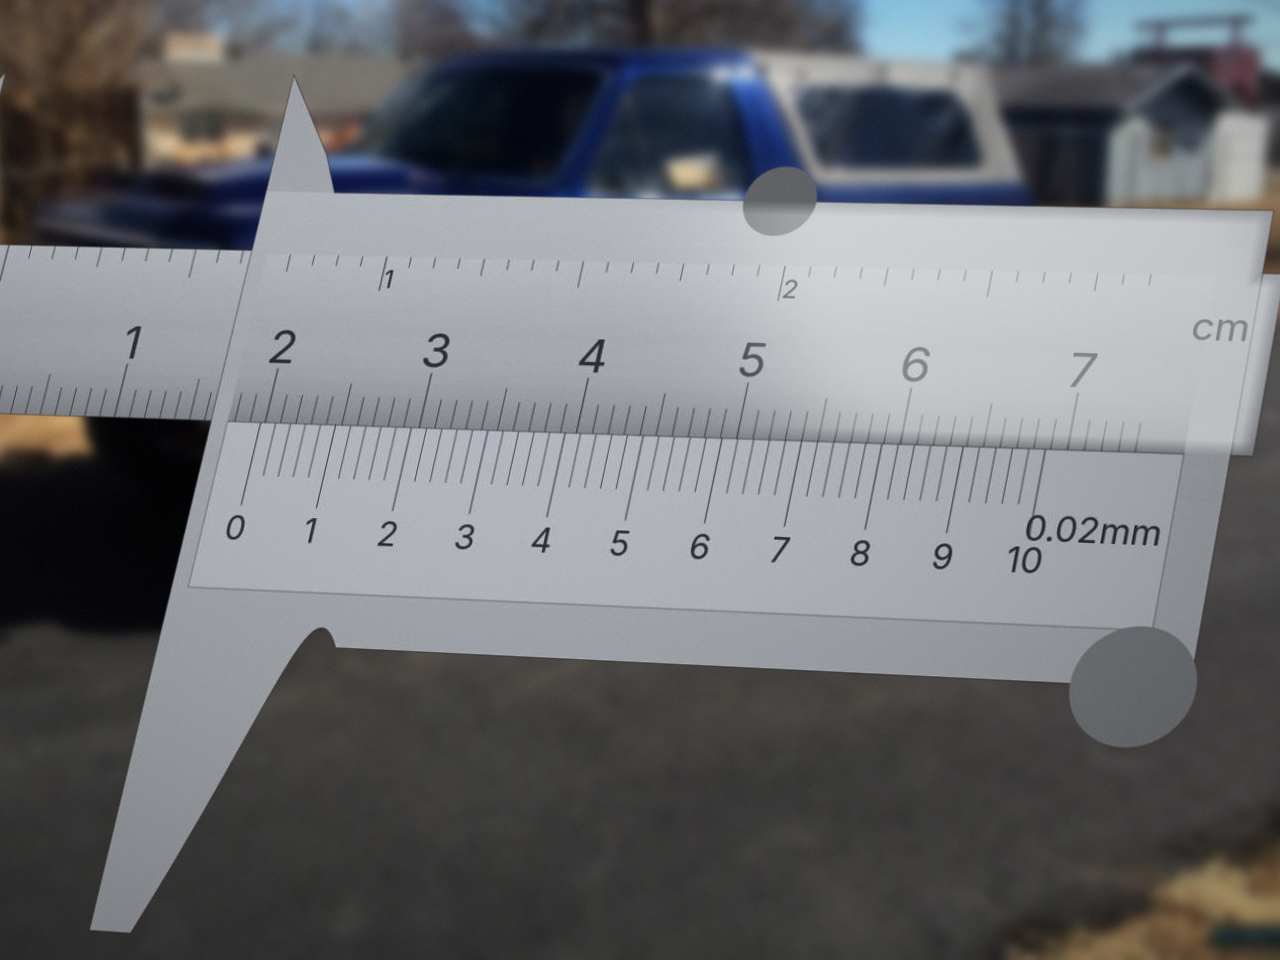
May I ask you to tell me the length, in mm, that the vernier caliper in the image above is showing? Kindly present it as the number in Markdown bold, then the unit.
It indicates **19.7** mm
